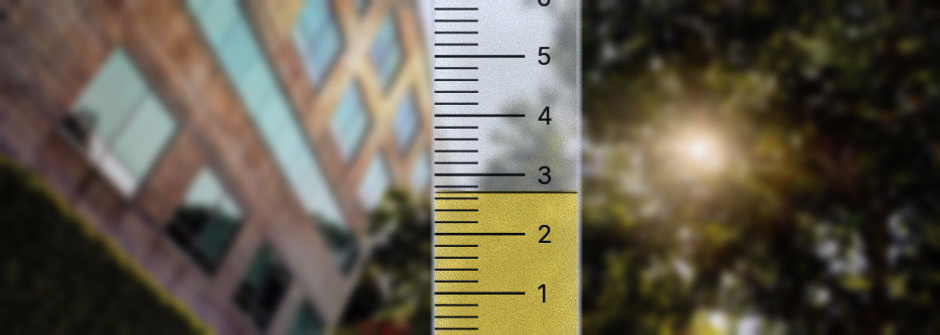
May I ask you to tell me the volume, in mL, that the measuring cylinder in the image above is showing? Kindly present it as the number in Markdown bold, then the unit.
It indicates **2.7** mL
